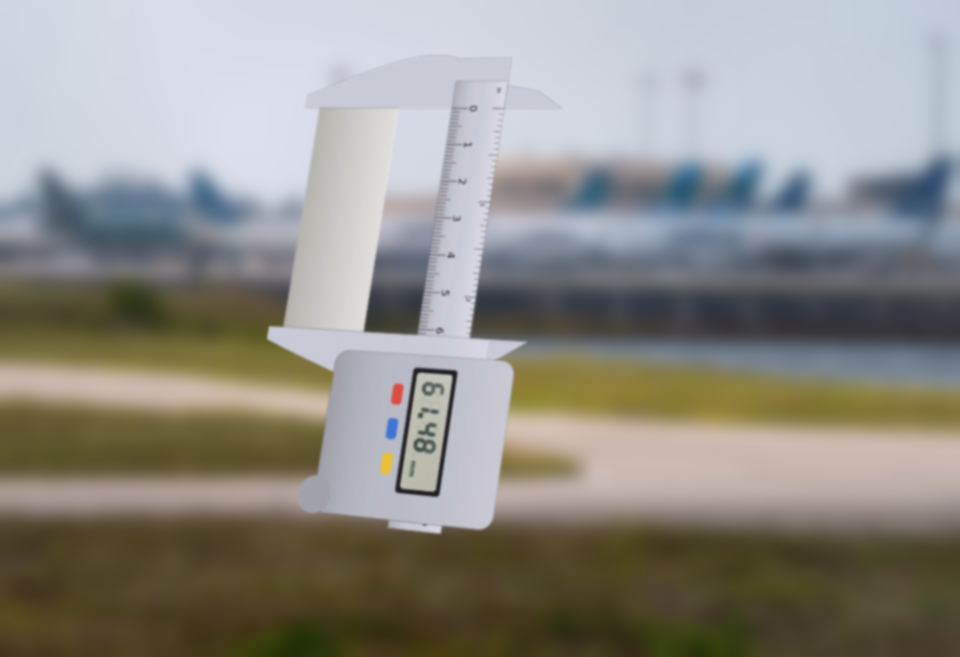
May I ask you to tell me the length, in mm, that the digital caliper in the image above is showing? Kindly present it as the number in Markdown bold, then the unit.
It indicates **61.48** mm
